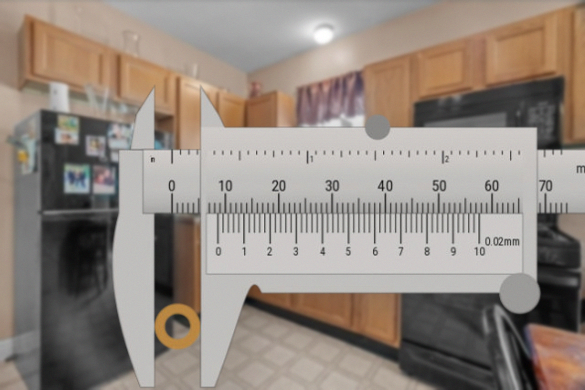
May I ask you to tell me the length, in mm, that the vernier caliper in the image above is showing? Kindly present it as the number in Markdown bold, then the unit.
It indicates **8.6** mm
